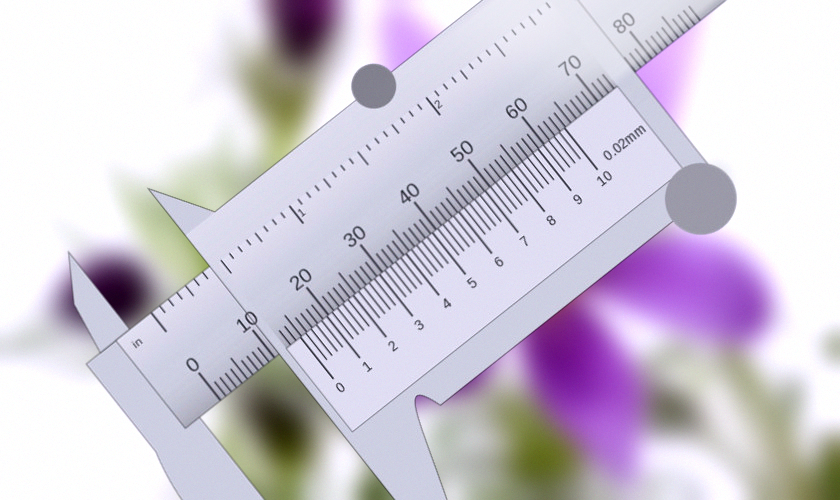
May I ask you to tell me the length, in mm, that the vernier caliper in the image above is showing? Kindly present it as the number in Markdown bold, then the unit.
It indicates **14.8** mm
